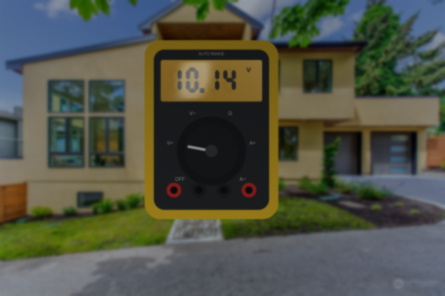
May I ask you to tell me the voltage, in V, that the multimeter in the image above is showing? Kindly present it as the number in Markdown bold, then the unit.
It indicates **10.14** V
